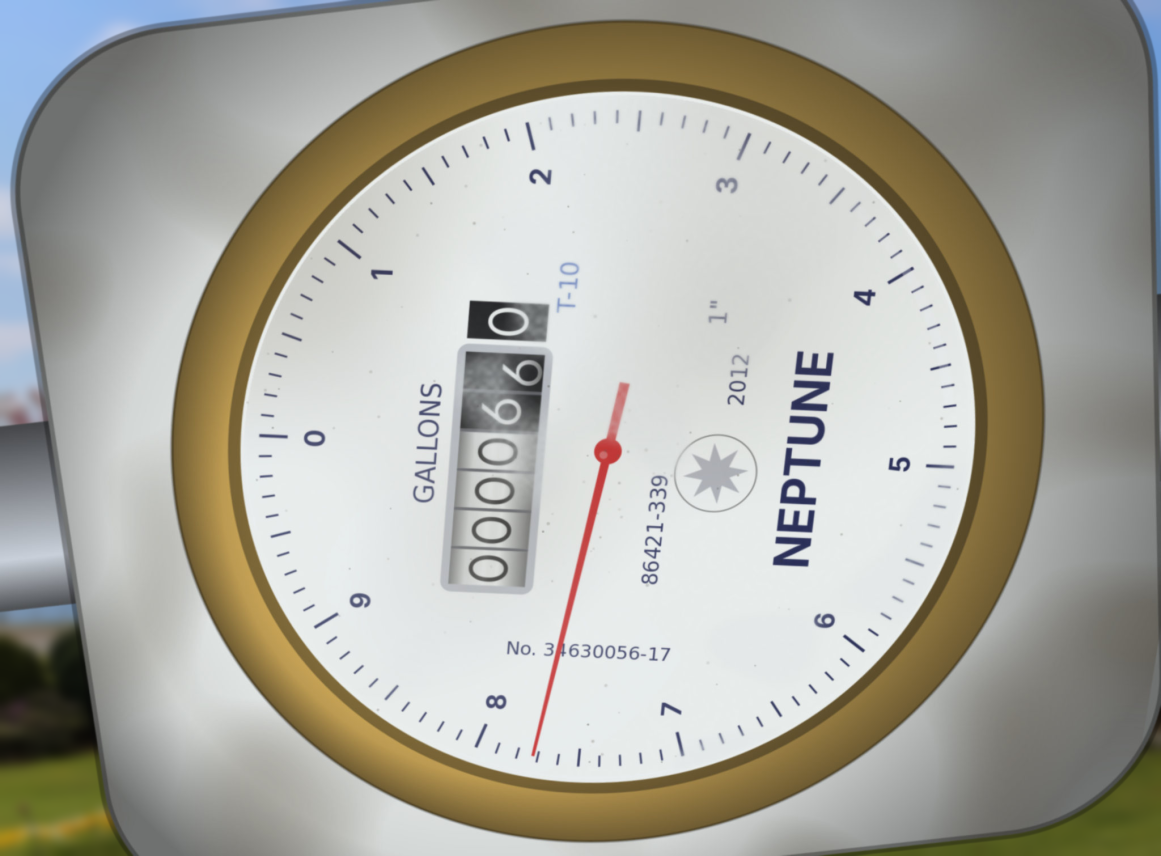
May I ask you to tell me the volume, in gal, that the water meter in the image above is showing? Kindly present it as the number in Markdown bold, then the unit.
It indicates **657.7** gal
